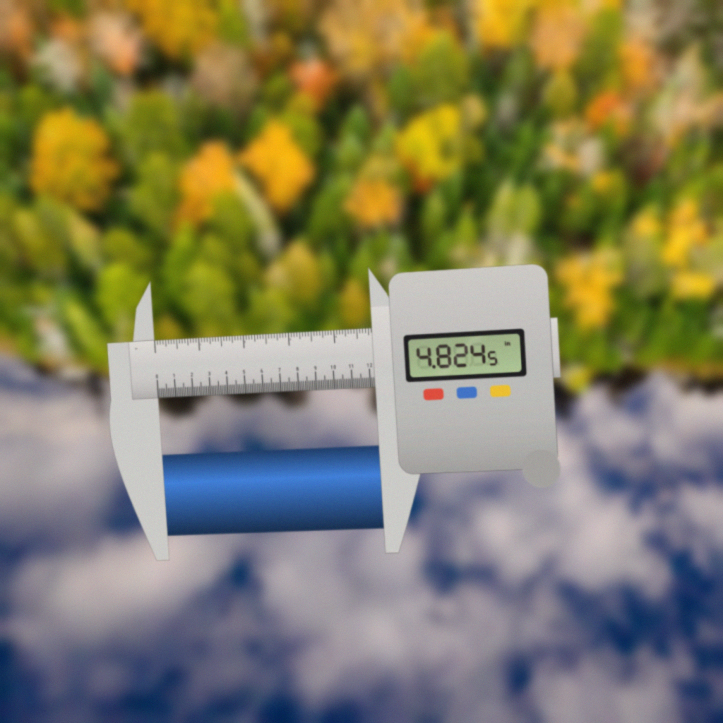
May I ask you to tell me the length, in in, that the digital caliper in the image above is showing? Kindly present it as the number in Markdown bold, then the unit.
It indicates **4.8245** in
